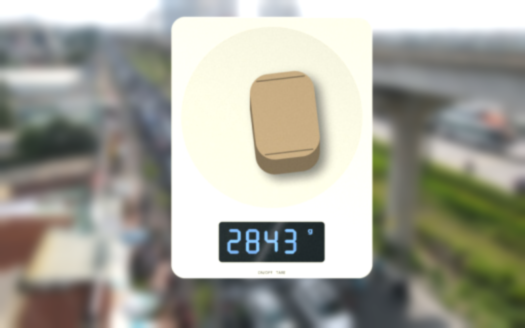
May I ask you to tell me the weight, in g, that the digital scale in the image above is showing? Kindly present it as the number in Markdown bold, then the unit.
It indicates **2843** g
